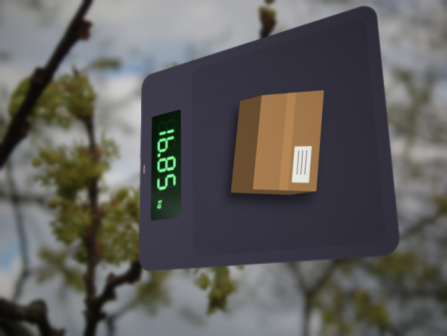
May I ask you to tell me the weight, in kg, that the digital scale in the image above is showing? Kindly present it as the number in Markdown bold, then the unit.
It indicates **16.85** kg
